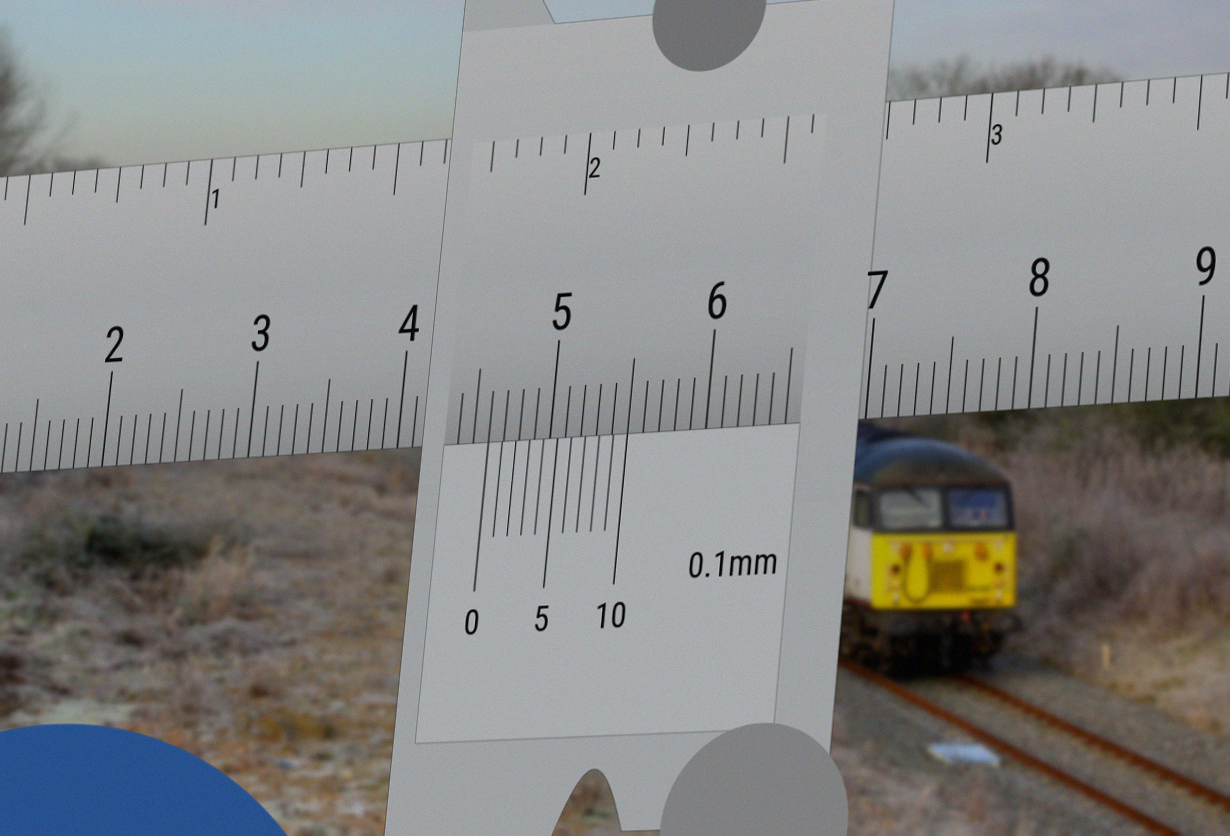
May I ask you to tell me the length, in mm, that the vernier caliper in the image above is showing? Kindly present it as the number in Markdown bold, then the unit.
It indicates **46.0** mm
